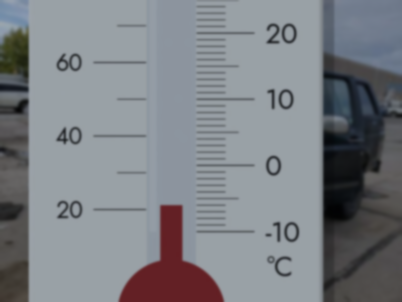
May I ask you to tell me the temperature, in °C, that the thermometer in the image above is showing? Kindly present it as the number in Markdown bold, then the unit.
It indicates **-6** °C
